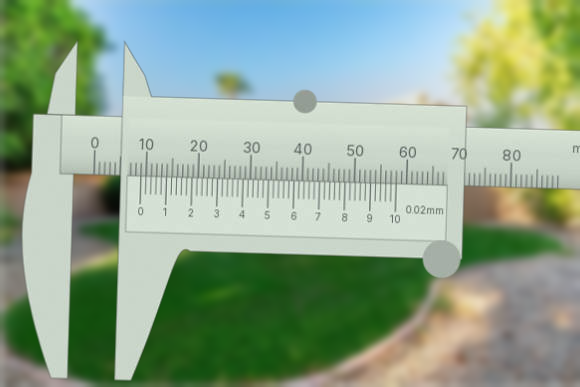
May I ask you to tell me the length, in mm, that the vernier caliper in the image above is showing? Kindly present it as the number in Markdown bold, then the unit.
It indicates **9.0** mm
